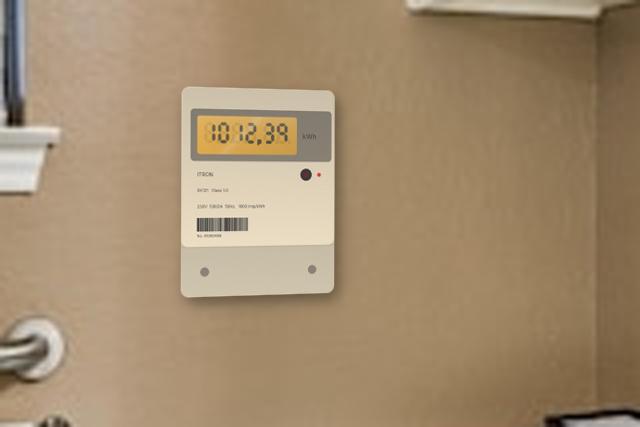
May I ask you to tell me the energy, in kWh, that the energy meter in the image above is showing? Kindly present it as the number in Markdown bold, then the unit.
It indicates **1012.39** kWh
